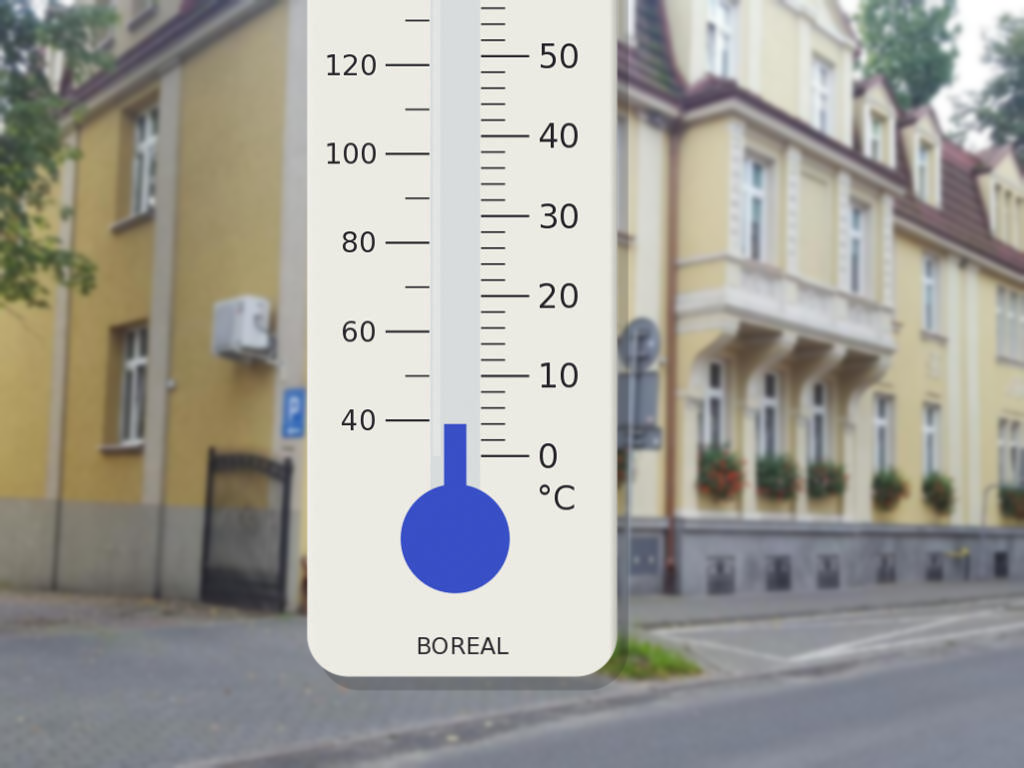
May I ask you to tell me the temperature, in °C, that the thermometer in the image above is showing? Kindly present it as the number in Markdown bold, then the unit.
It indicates **4** °C
